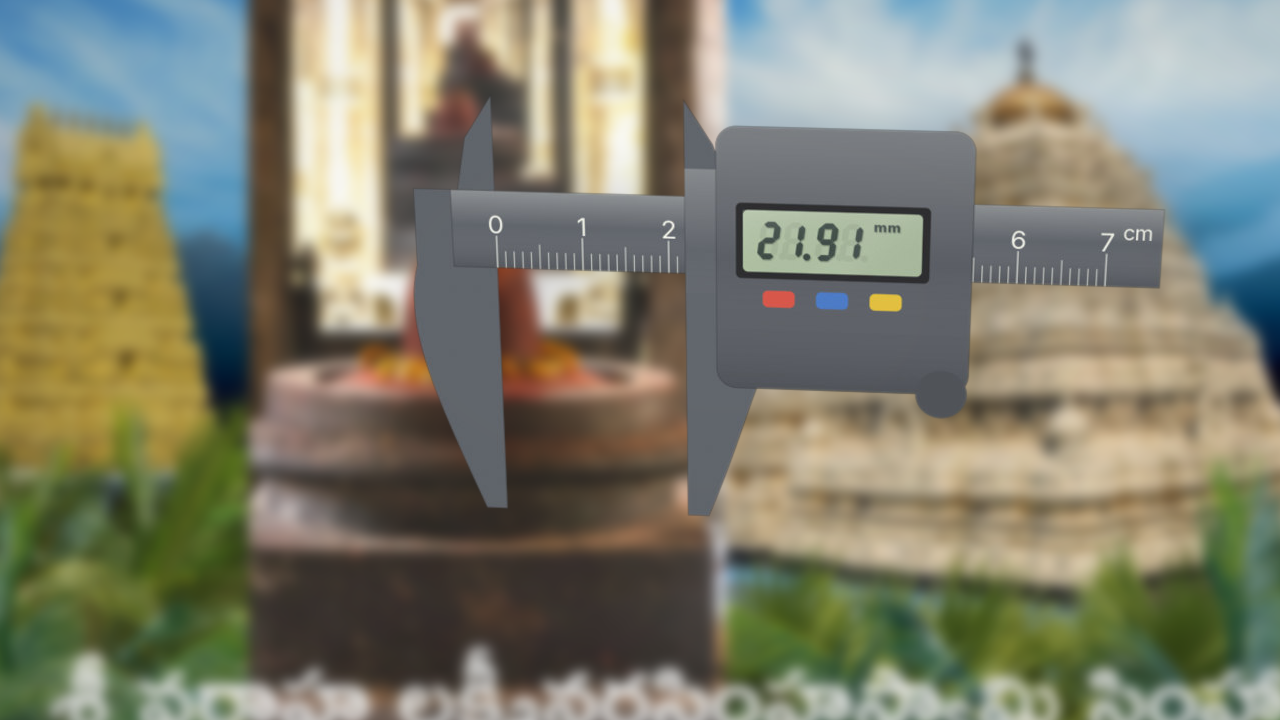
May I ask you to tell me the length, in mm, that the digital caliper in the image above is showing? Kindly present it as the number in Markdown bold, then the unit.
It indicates **21.91** mm
